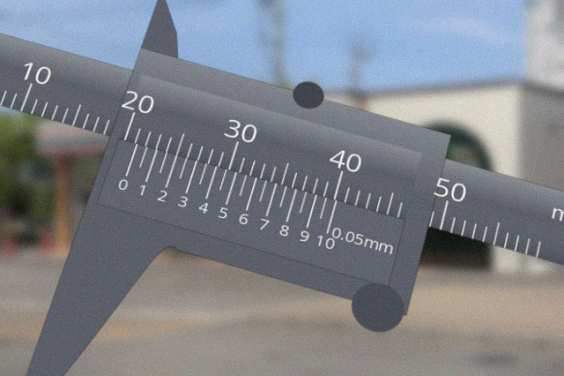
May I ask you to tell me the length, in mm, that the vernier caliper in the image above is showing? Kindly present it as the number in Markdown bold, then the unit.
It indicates **21.2** mm
